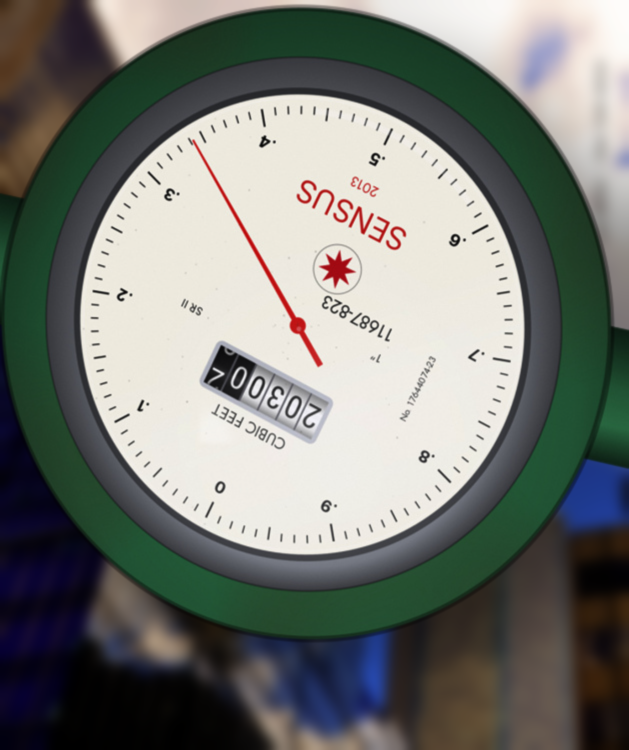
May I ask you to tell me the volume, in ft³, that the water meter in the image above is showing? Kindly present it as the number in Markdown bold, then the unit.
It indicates **203002.34** ft³
